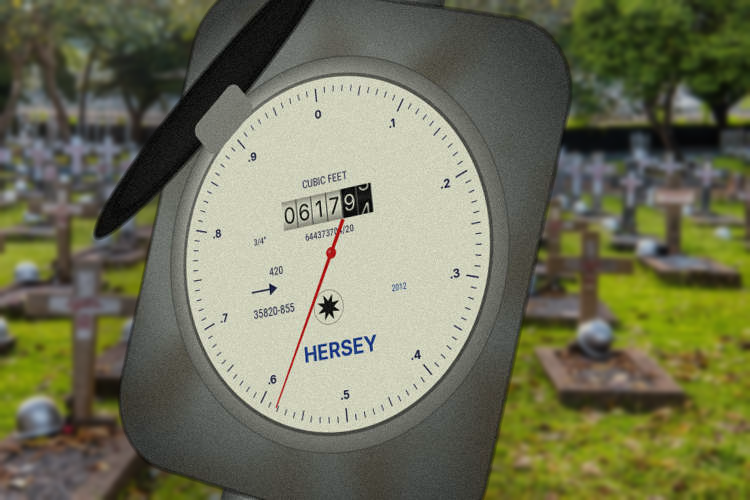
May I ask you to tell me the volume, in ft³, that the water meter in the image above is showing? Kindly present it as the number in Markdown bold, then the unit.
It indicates **61793.58** ft³
